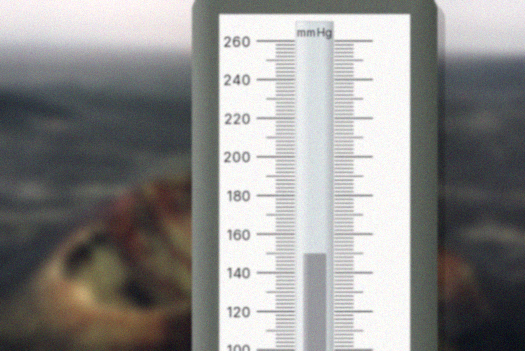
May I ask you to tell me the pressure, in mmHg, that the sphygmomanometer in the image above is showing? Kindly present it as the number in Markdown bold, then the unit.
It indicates **150** mmHg
